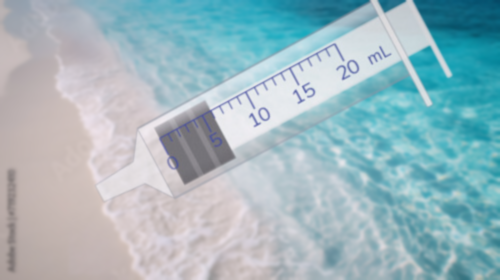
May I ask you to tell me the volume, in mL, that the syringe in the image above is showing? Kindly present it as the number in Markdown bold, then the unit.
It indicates **0** mL
